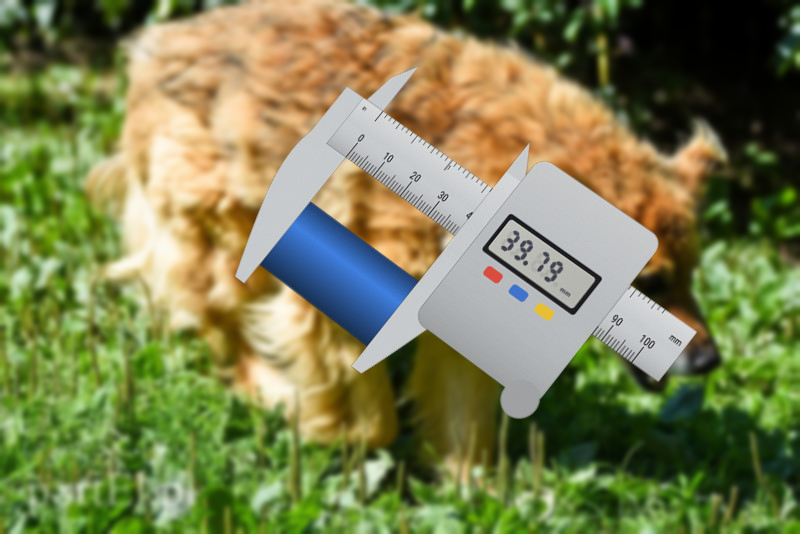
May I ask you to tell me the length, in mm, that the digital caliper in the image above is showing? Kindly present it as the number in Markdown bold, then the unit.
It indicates **39.79** mm
